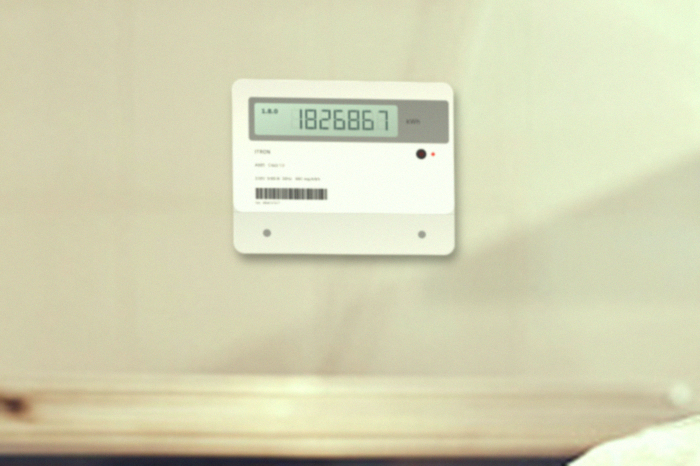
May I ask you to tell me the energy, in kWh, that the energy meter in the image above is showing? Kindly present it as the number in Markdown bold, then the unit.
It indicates **1826867** kWh
